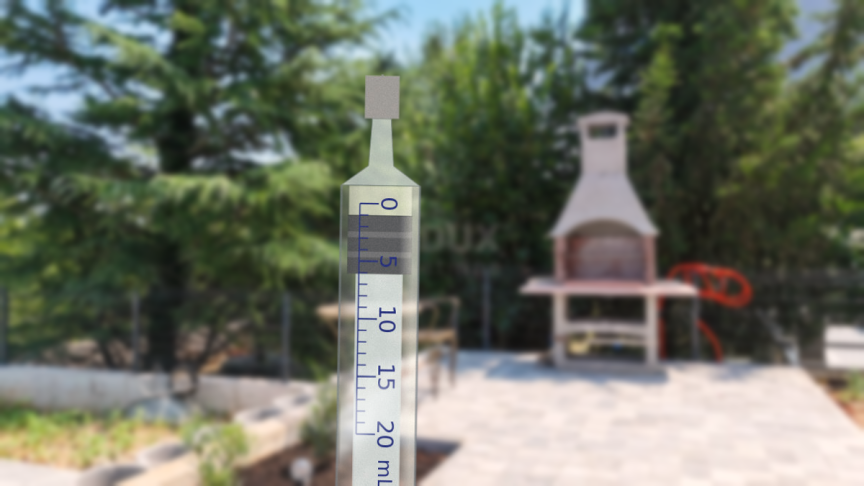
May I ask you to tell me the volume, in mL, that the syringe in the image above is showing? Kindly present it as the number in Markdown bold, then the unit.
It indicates **1** mL
